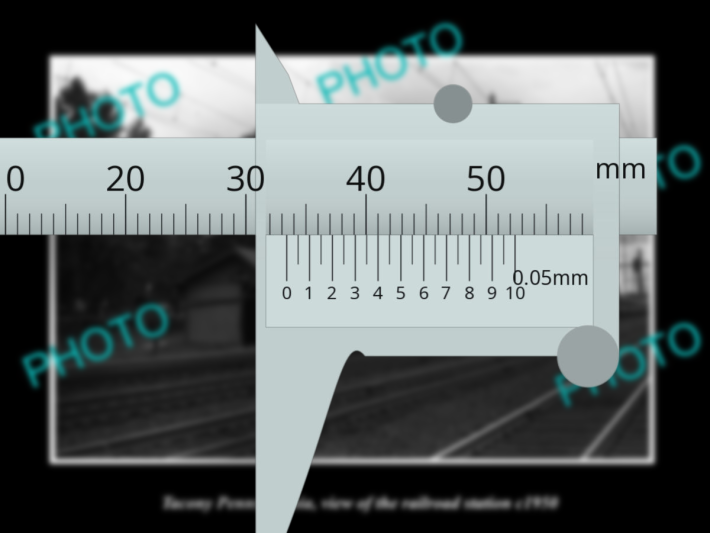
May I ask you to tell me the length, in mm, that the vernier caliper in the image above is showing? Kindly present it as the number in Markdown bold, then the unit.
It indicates **33.4** mm
